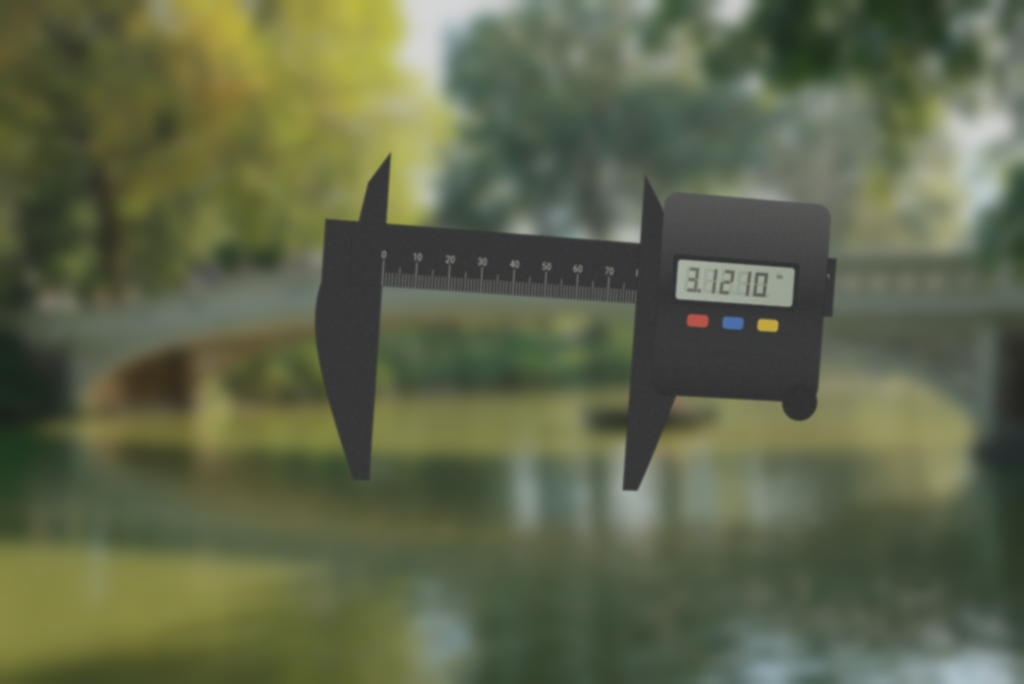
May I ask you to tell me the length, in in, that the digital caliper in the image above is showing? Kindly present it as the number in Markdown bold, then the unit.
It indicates **3.1210** in
